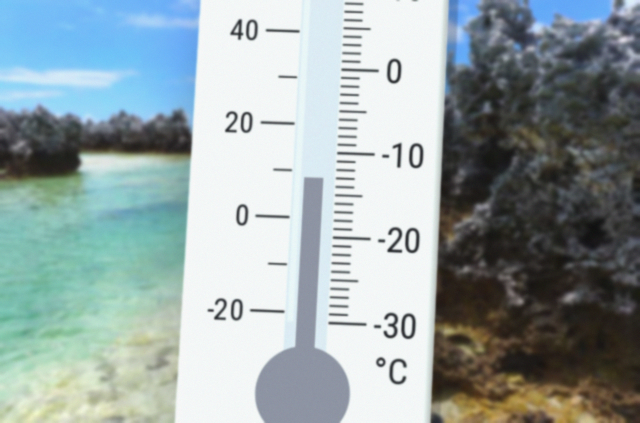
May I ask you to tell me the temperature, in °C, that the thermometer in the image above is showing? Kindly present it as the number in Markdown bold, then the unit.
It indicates **-13** °C
